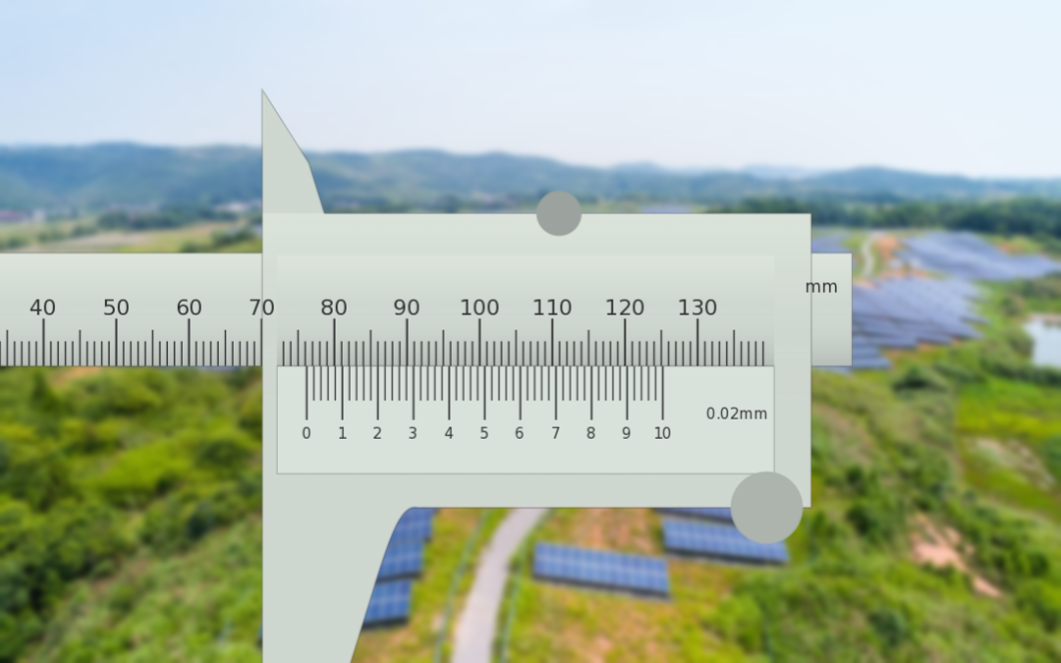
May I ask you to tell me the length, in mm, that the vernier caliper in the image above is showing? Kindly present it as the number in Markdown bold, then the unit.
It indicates **76.2** mm
